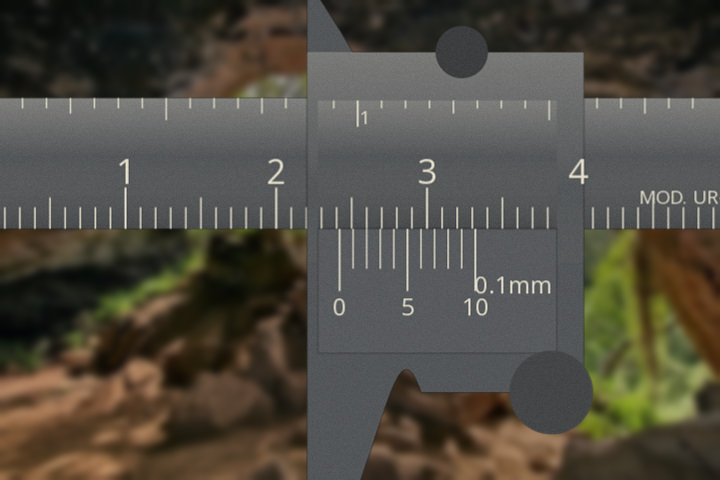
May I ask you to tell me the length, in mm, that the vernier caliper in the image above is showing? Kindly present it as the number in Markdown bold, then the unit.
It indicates **24.2** mm
